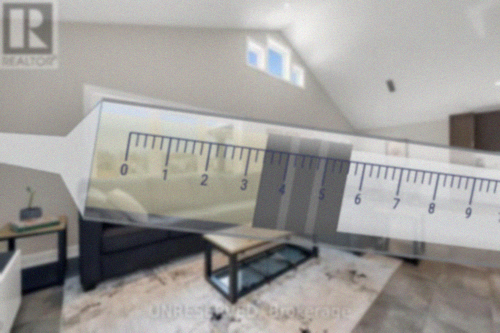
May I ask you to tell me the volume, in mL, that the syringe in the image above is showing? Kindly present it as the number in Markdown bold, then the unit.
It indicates **3.4** mL
